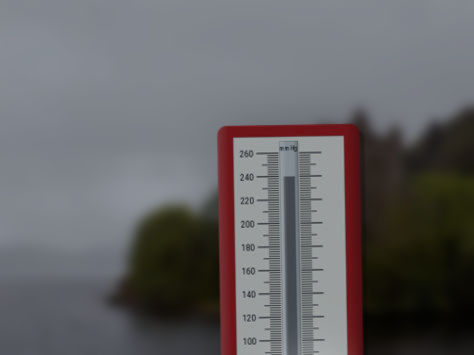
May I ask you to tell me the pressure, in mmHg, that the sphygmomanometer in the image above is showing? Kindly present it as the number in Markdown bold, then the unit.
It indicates **240** mmHg
